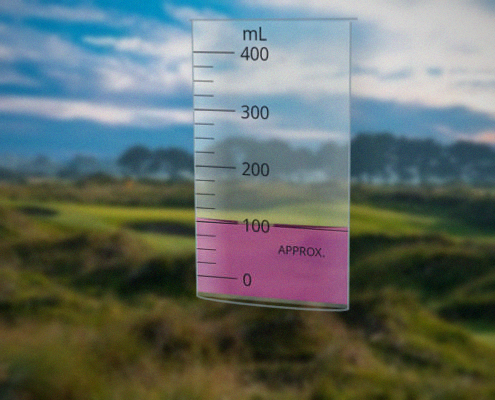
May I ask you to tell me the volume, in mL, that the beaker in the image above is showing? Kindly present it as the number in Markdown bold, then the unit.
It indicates **100** mL
